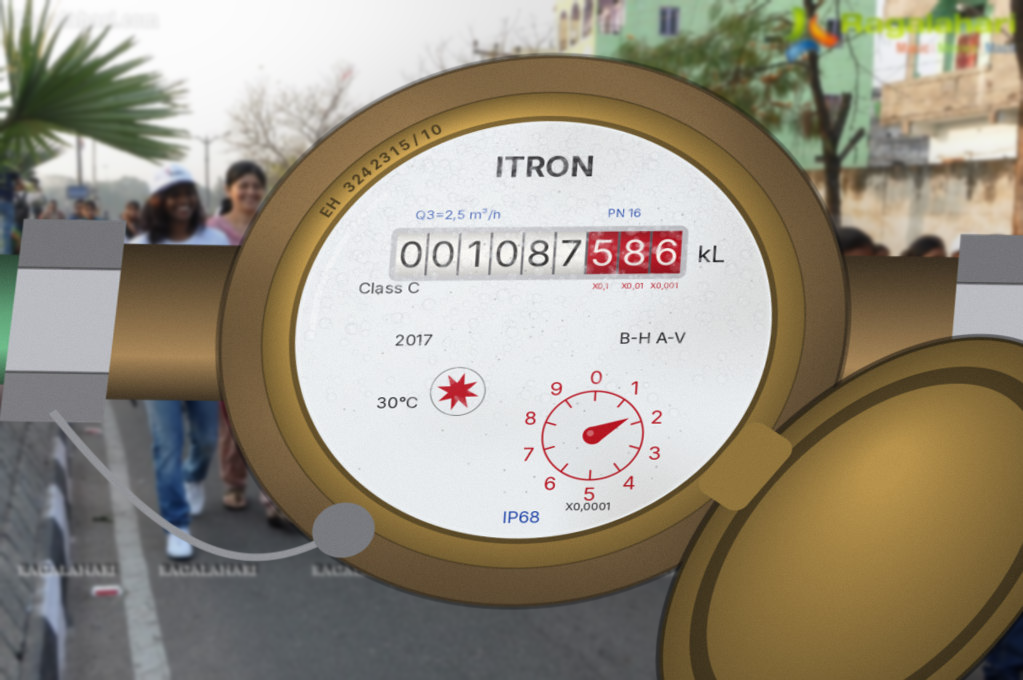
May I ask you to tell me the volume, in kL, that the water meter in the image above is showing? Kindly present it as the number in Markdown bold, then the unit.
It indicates **1087.5861** kL
